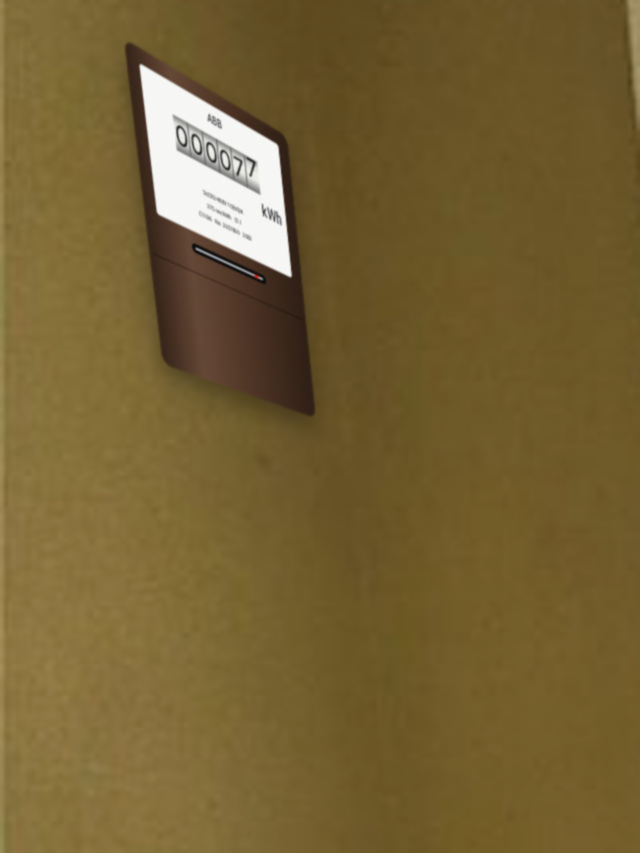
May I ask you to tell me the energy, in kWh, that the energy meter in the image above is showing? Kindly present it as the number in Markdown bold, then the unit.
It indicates **77** kWh
